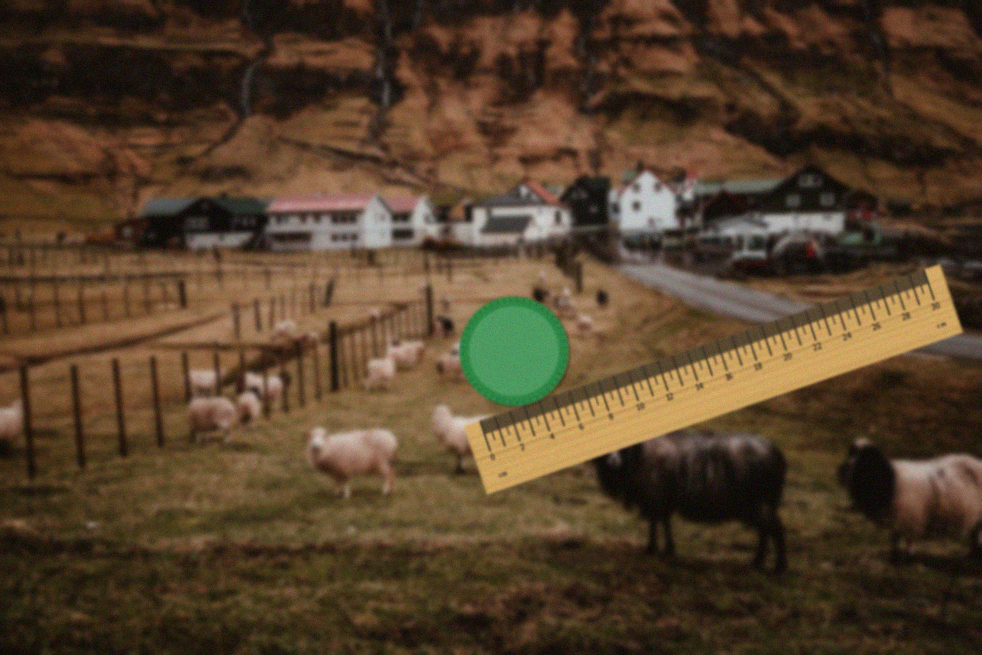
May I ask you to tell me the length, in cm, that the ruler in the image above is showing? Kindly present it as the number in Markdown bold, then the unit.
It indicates **7** cm
